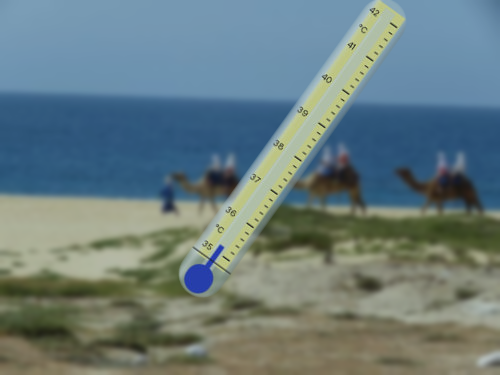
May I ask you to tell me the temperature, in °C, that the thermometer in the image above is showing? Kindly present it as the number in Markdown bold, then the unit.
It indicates **35.2** °C
